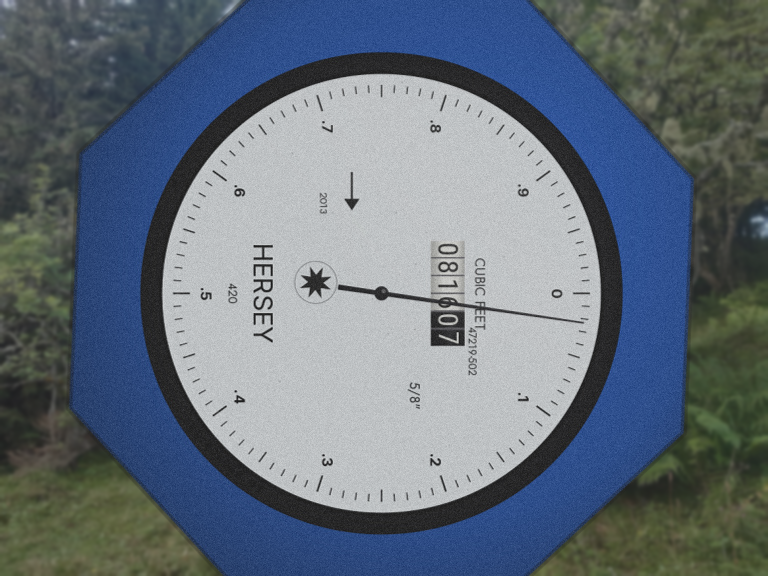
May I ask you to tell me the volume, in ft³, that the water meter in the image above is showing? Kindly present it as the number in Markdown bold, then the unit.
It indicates **81607.02** ft³
